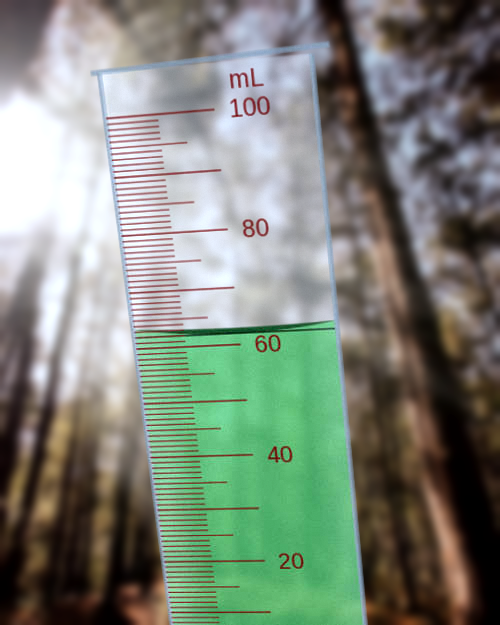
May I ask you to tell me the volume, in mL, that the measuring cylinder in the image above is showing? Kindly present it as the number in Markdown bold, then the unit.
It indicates **62** mL
